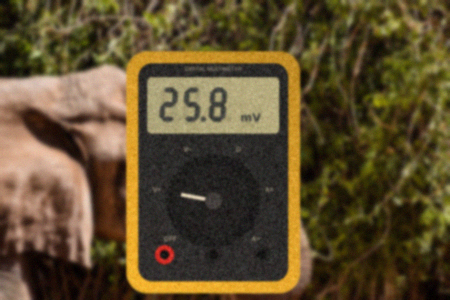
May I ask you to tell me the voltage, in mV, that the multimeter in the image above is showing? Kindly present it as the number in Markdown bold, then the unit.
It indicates **25.8** mV
